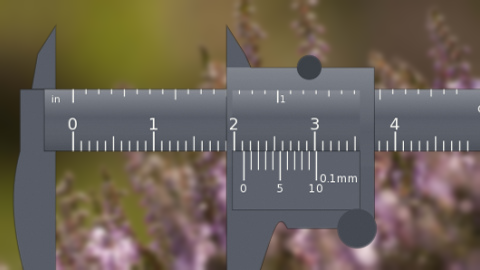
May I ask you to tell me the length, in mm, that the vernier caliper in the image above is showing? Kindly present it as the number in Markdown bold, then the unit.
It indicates **21.2** mm
